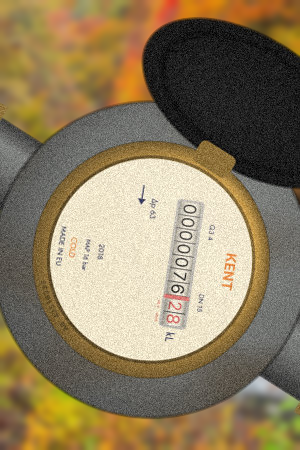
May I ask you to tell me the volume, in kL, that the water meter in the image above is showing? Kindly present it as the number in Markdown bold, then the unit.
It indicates **76.28** kL
